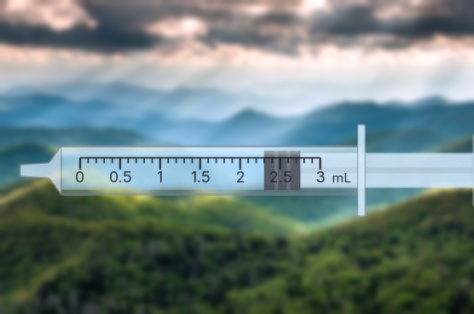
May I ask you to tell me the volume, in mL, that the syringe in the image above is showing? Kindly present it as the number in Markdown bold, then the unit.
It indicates **2.3** mL
